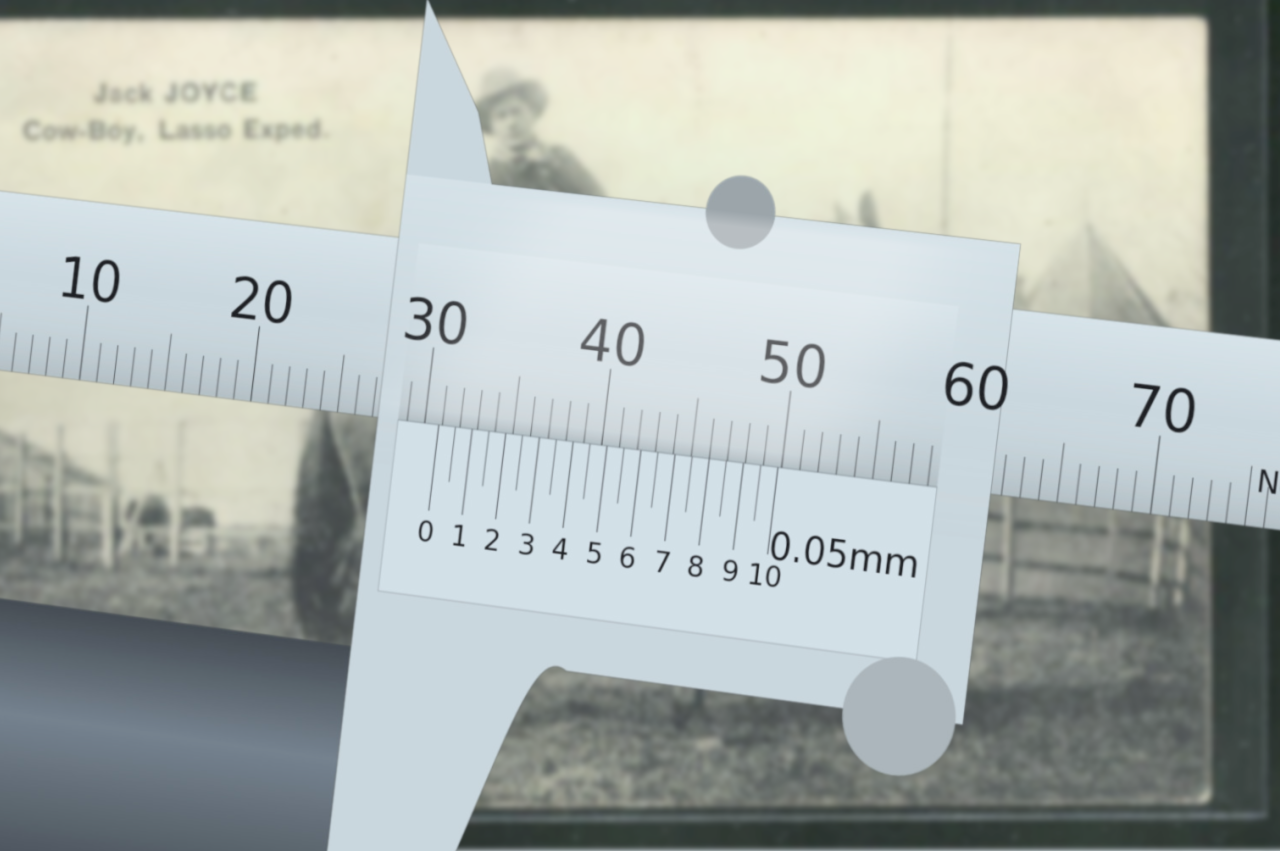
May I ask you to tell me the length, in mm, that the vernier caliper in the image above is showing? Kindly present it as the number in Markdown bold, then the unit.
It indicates **30.8** mm
